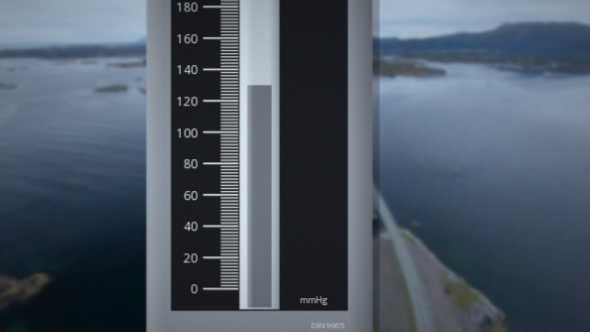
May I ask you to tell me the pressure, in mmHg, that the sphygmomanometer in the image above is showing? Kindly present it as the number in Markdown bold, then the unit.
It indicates **130** mmHg
